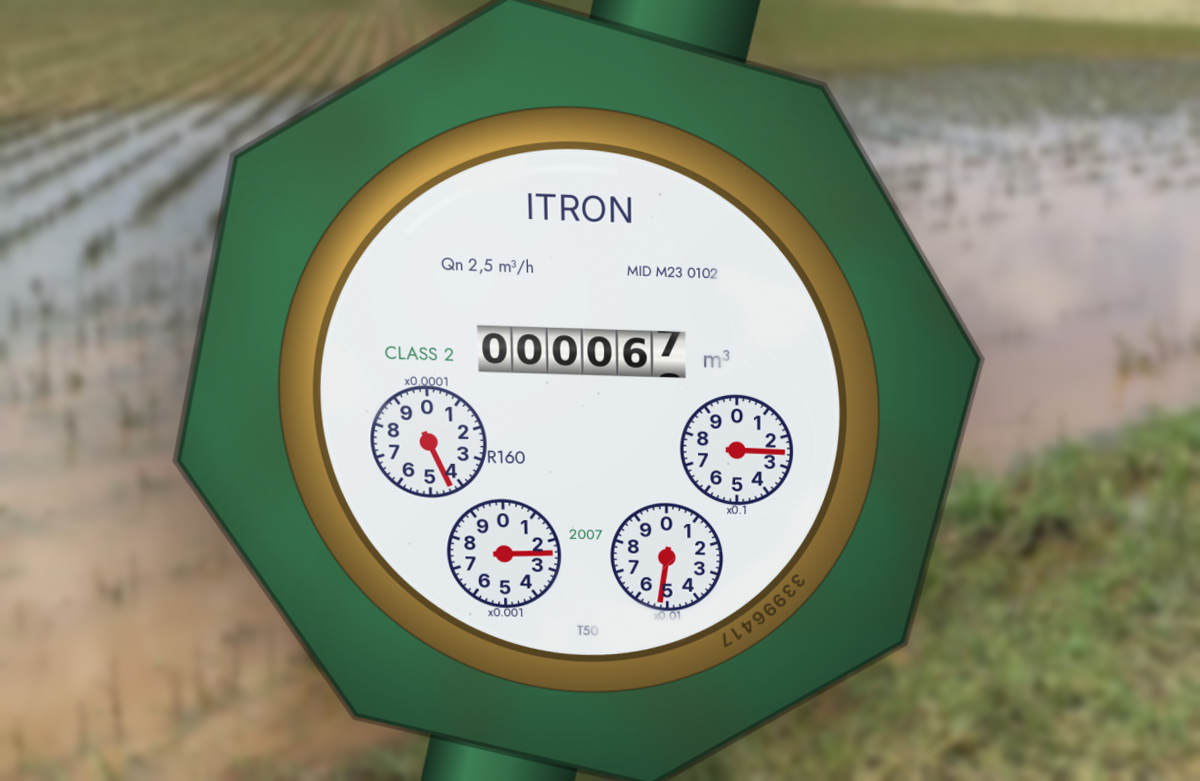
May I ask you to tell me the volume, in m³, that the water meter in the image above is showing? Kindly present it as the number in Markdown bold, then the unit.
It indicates **67.2524** m³
